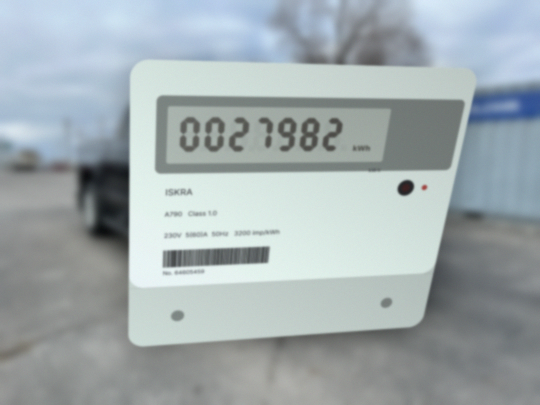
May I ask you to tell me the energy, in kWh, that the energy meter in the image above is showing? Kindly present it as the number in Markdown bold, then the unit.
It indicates **27982** kWh
